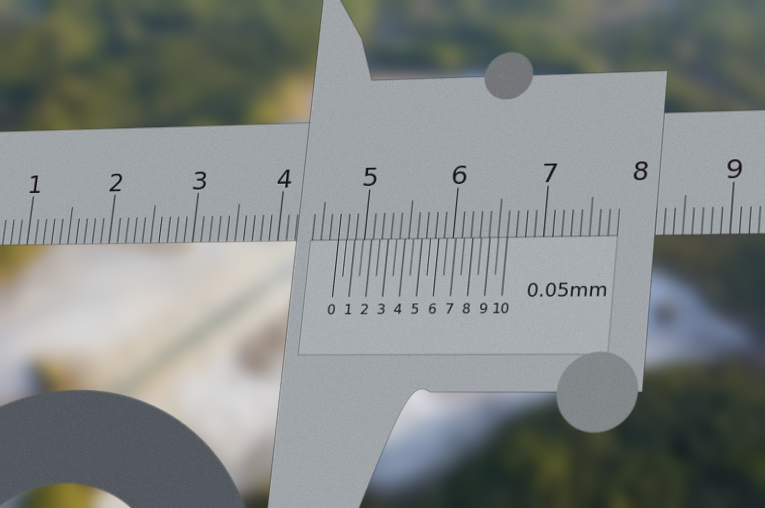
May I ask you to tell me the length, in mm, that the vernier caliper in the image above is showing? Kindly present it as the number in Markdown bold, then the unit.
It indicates **47.0** mm
